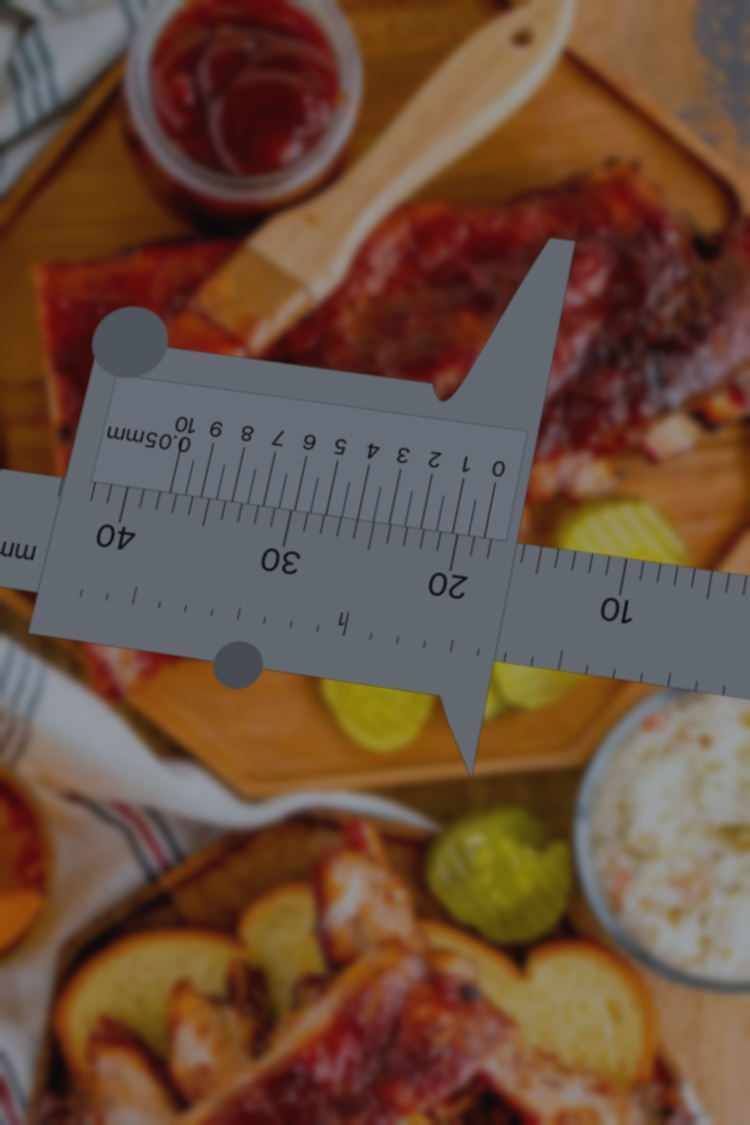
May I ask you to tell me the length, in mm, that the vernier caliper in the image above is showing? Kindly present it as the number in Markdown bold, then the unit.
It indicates **18.4** mm
